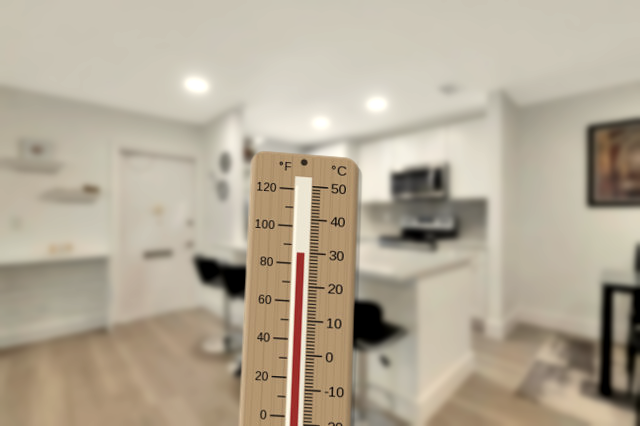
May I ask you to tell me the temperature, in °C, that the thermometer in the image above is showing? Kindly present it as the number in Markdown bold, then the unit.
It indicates **30** °C
